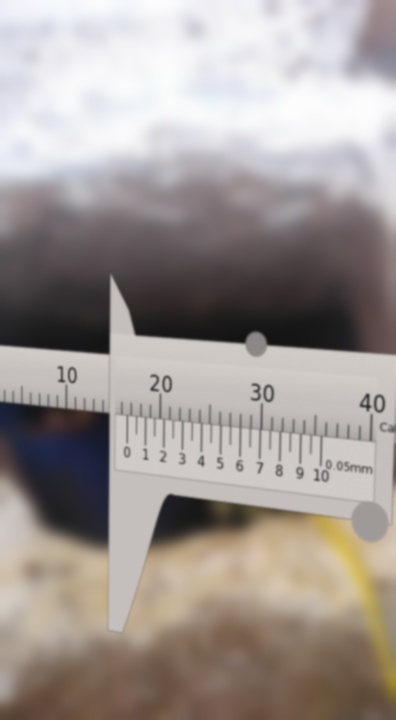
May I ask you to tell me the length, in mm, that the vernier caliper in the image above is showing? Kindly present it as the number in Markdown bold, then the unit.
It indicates **16.6** mm
